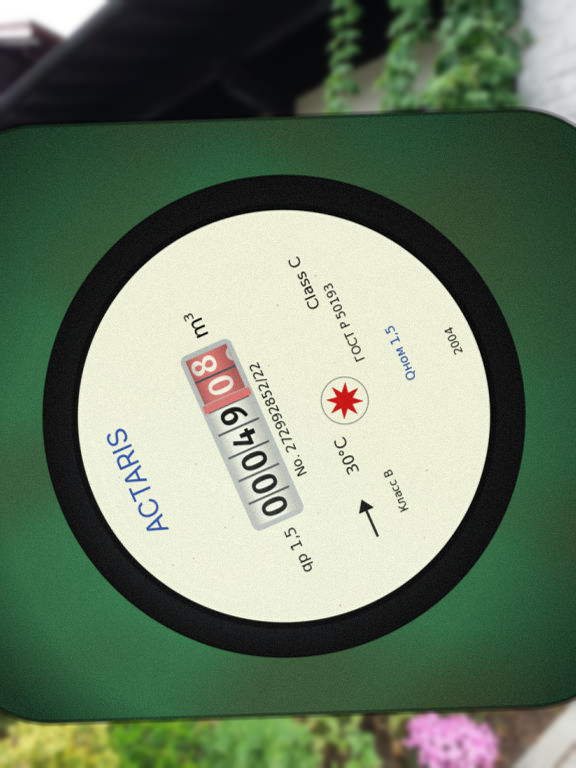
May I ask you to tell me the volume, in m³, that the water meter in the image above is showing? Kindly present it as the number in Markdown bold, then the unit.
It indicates **49.08** m³
